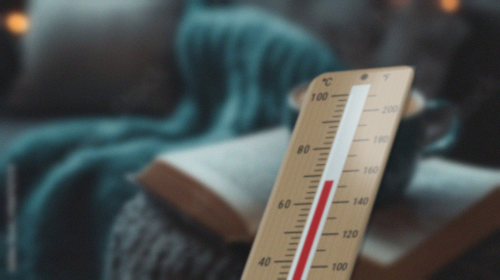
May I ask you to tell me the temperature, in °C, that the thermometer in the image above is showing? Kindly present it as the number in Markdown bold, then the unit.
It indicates **68** °C
